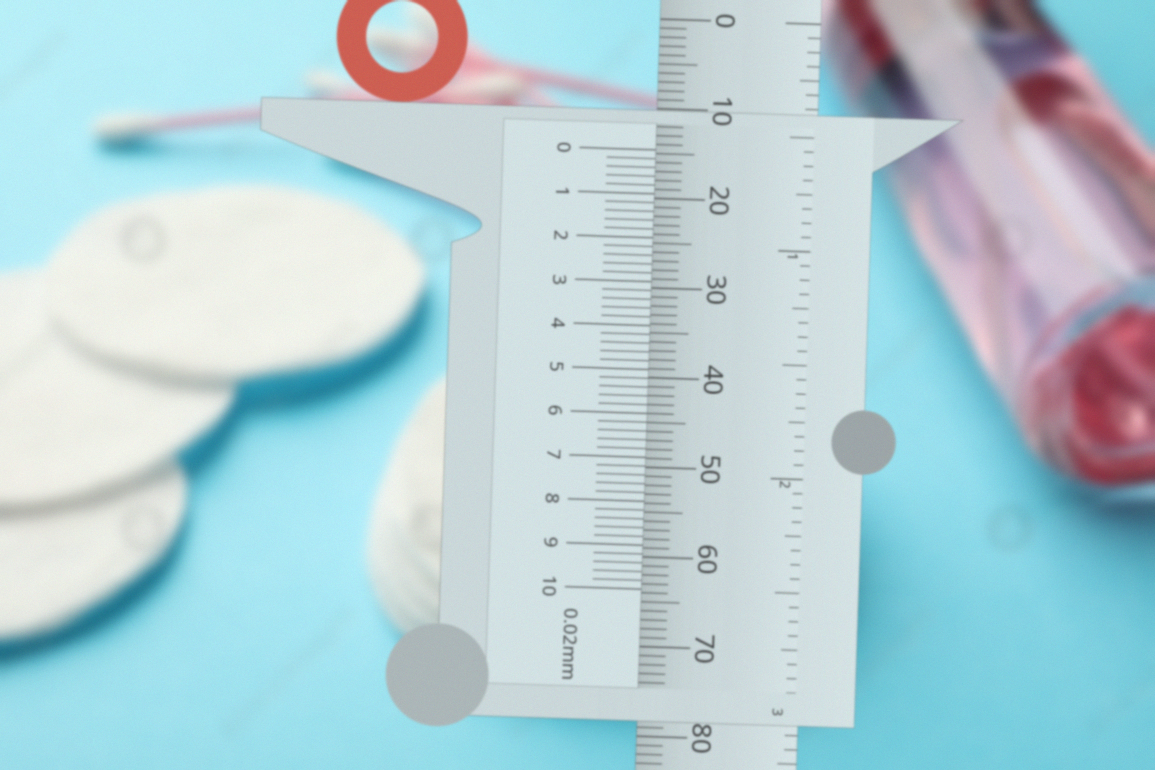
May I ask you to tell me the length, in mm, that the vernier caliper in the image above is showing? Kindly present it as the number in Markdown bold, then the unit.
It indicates **14.6** mm
